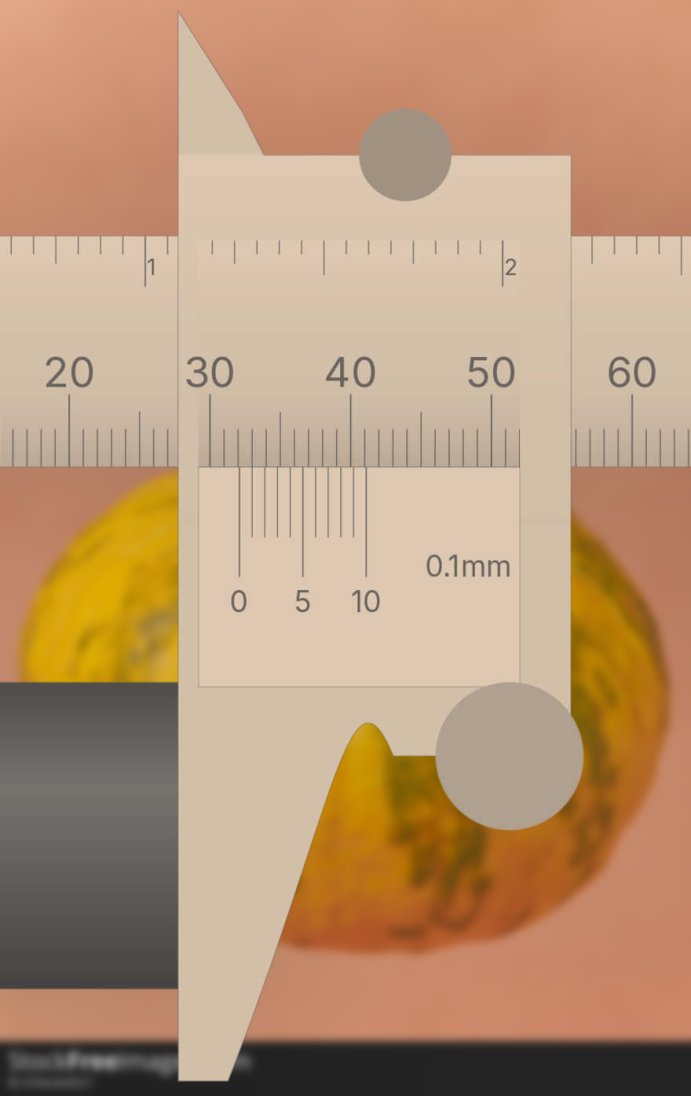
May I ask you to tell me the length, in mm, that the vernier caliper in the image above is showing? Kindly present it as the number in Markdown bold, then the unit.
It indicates **32.1** mm
